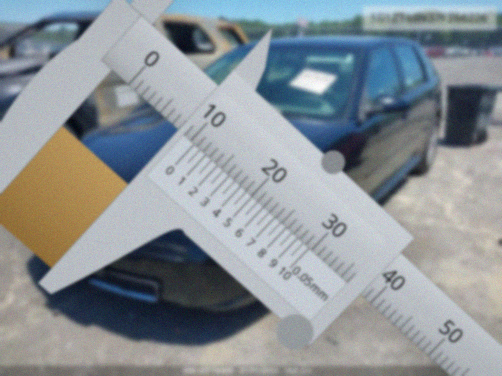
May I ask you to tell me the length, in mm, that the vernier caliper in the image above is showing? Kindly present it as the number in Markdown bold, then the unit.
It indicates **10.6** mm
